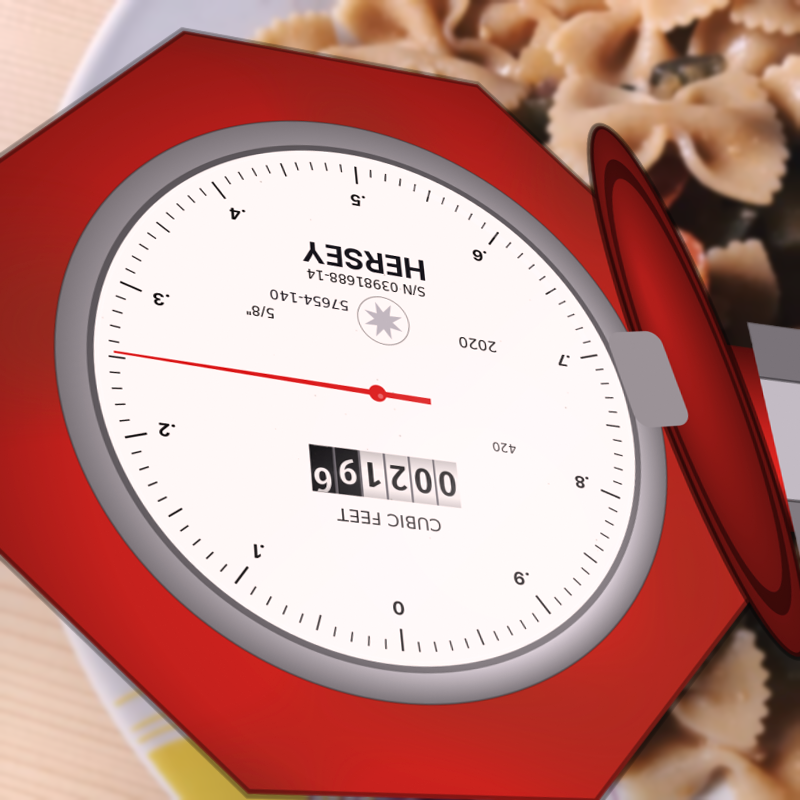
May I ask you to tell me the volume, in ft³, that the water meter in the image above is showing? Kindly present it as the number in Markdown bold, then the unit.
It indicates **2196.25** ft³
